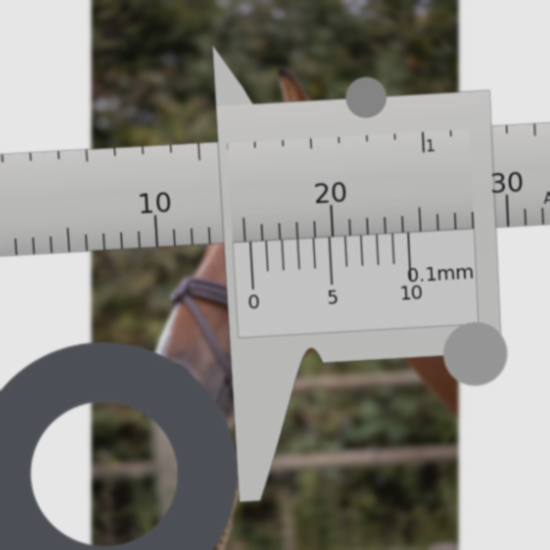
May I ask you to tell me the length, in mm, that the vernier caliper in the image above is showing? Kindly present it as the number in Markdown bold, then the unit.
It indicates **15.3** mm
